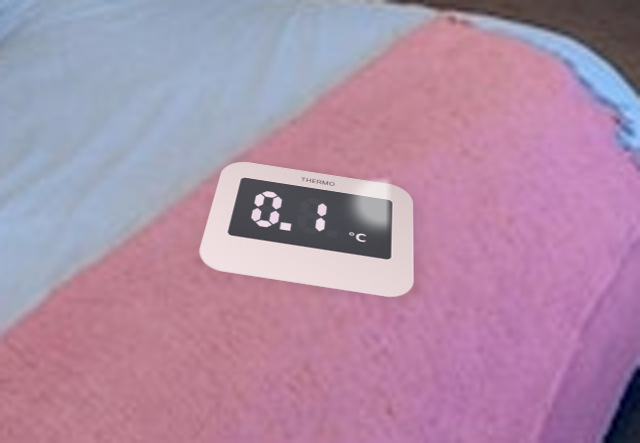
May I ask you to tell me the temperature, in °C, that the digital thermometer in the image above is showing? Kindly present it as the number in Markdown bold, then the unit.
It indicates **0.1** °C
